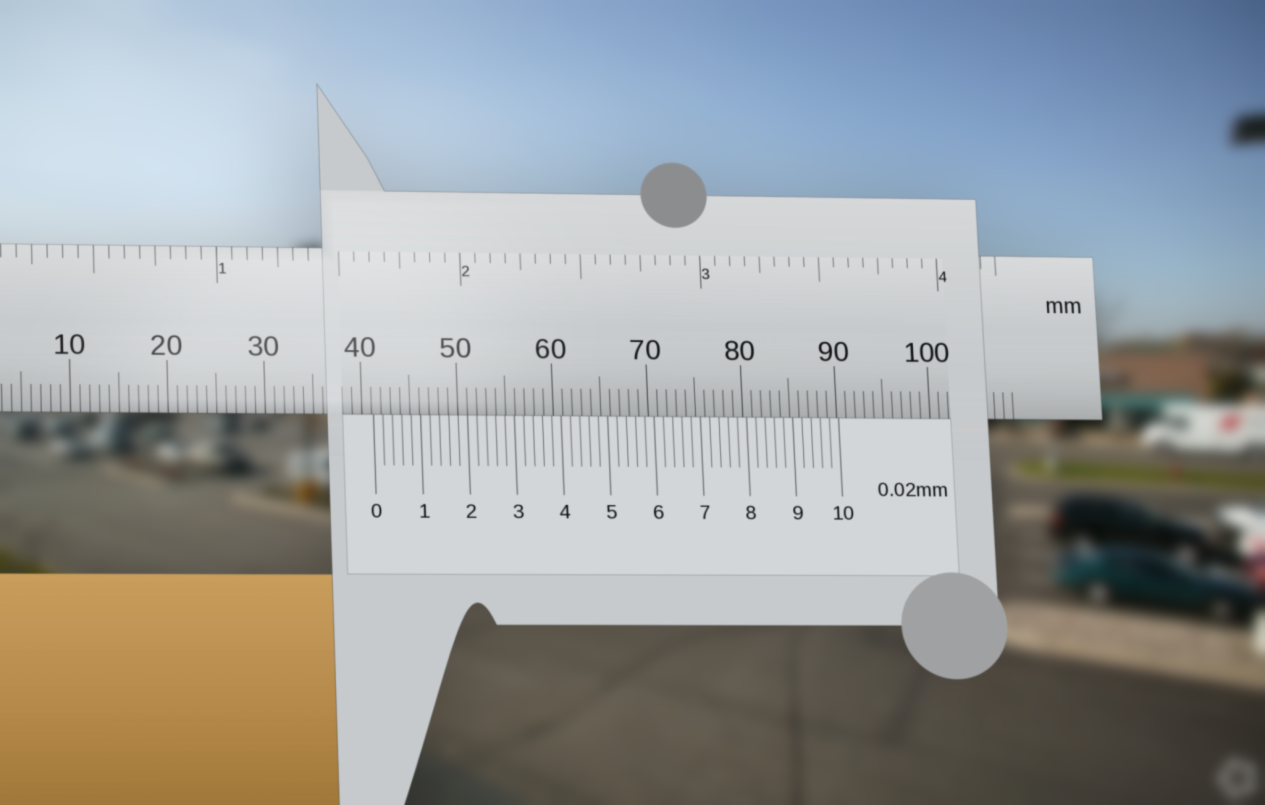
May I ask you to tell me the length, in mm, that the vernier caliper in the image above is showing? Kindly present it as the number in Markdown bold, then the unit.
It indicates **41.2** mm
